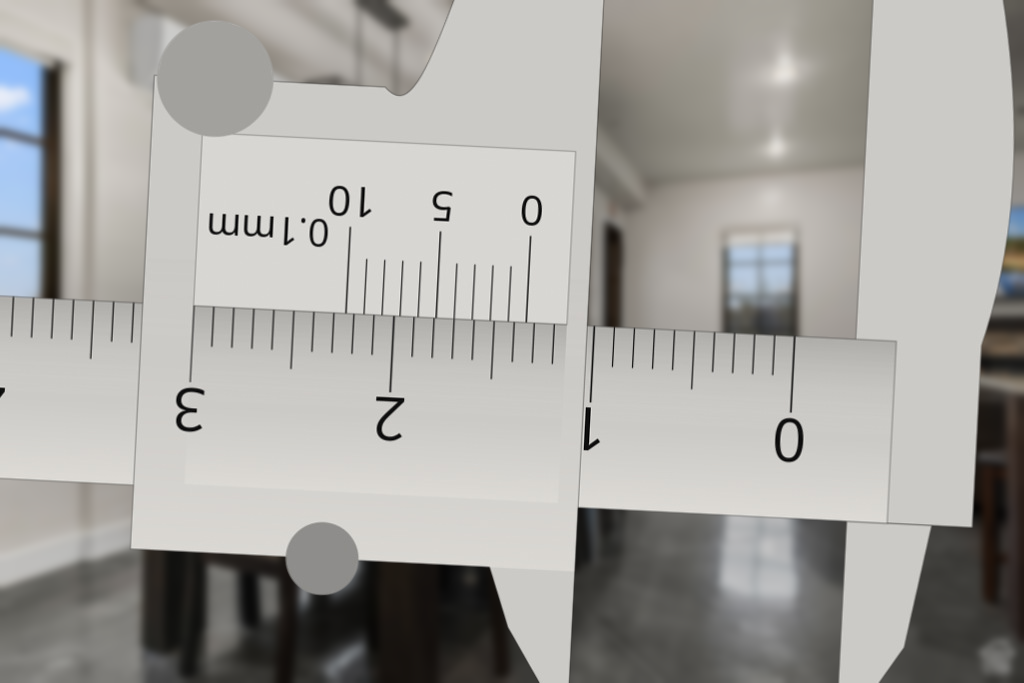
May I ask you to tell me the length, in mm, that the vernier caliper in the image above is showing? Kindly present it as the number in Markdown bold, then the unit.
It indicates **13.4** mm
